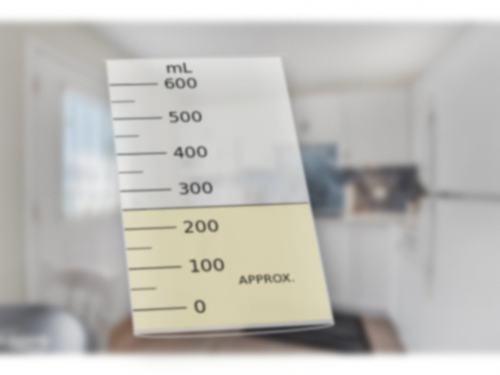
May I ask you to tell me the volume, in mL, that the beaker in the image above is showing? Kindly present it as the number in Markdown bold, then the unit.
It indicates **250** mL
